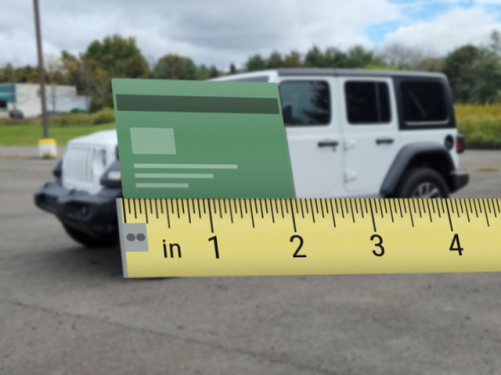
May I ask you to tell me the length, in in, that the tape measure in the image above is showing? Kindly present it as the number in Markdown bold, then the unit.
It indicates **2.0625** in
